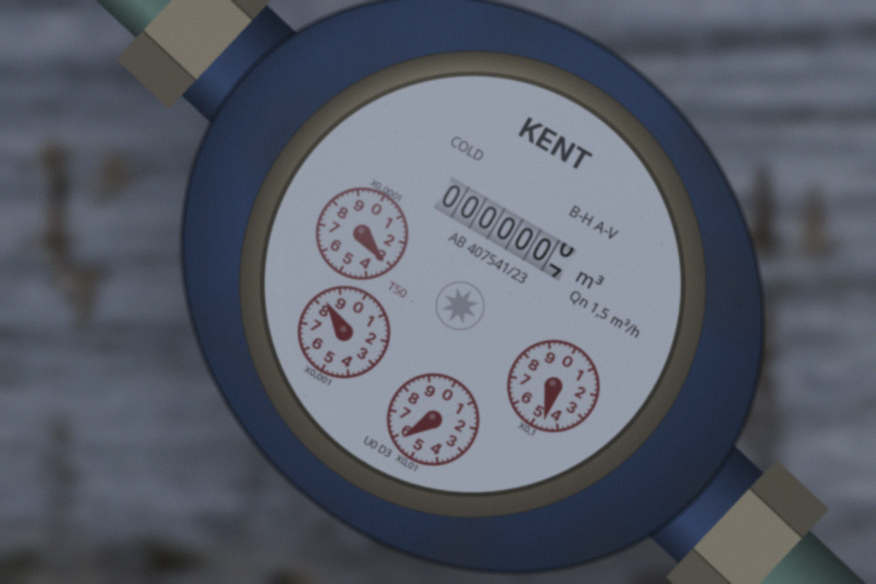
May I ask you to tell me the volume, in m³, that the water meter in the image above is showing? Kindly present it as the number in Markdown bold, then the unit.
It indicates **6.4583** m³
